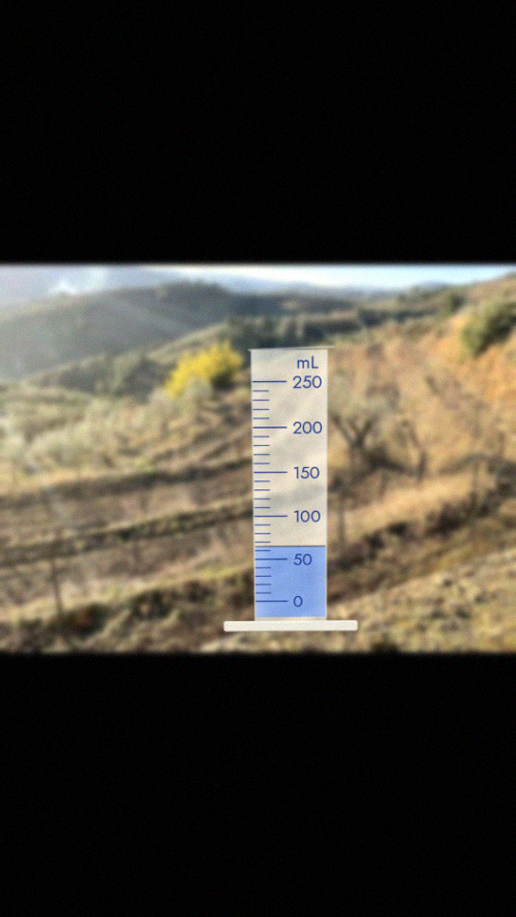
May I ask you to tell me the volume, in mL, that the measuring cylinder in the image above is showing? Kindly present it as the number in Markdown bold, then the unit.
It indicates **65** mL
